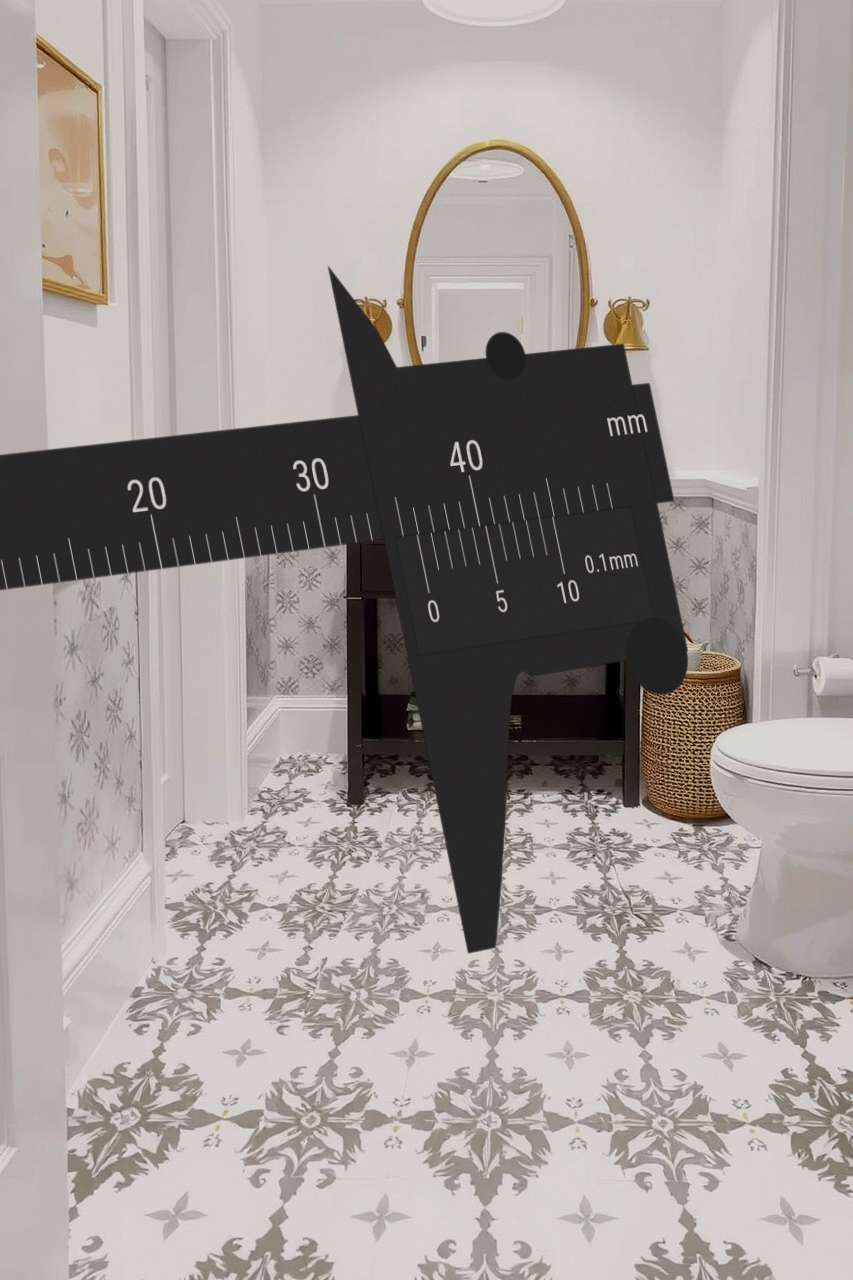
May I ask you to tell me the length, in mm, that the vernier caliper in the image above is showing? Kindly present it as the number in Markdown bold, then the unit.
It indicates **35.9** mm
